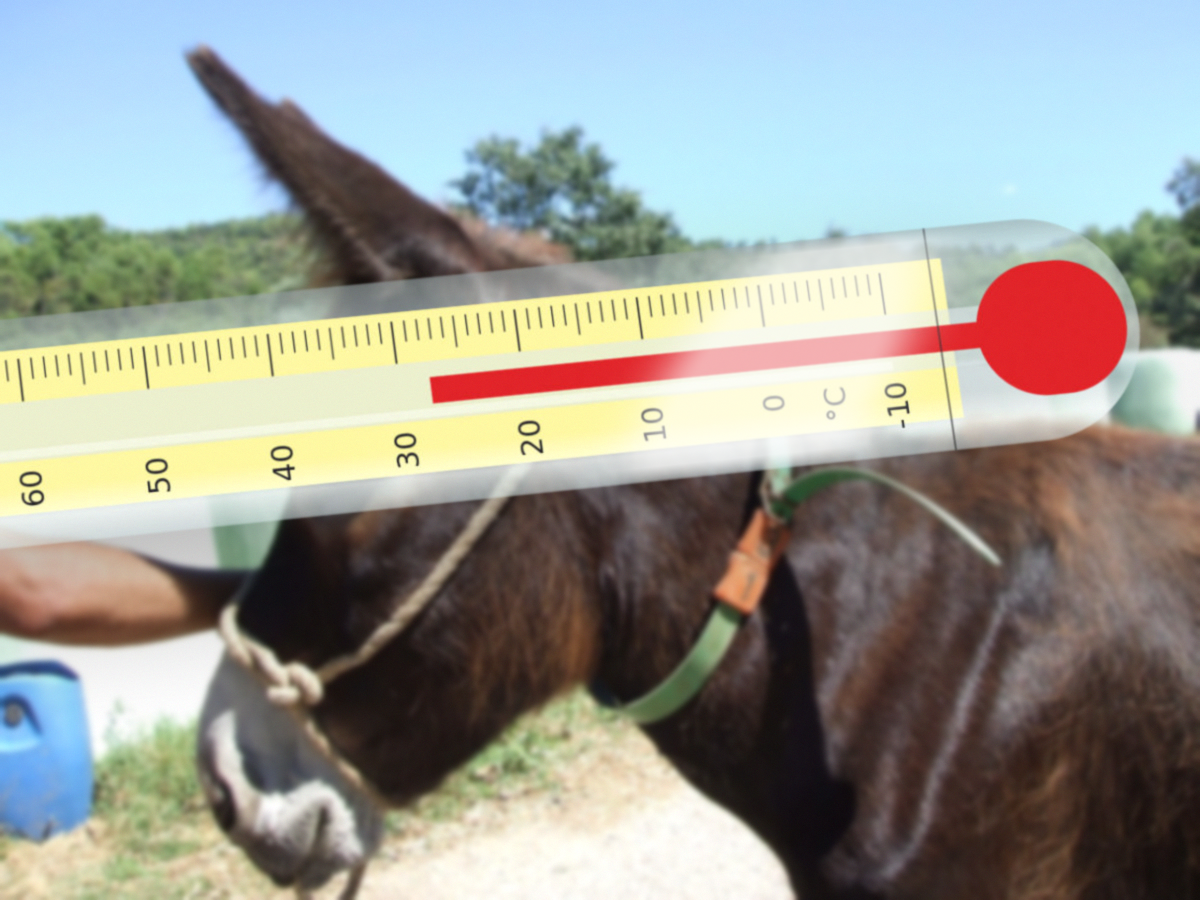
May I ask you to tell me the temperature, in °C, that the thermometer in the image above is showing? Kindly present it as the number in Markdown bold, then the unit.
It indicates **27.5** °C
